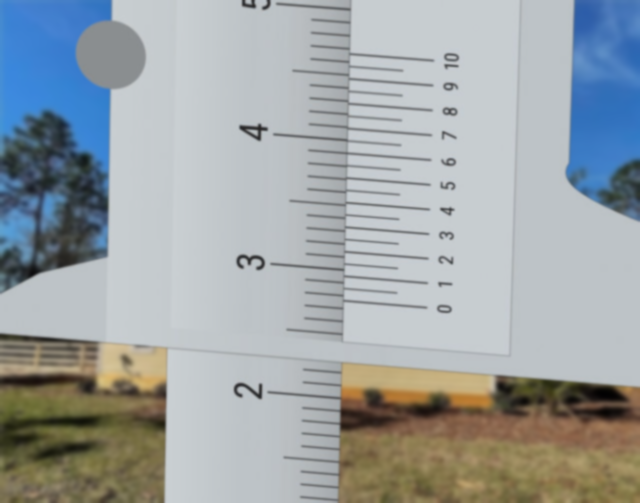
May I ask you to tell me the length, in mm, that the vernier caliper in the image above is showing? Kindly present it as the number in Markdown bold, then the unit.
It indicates **27.6** mm
